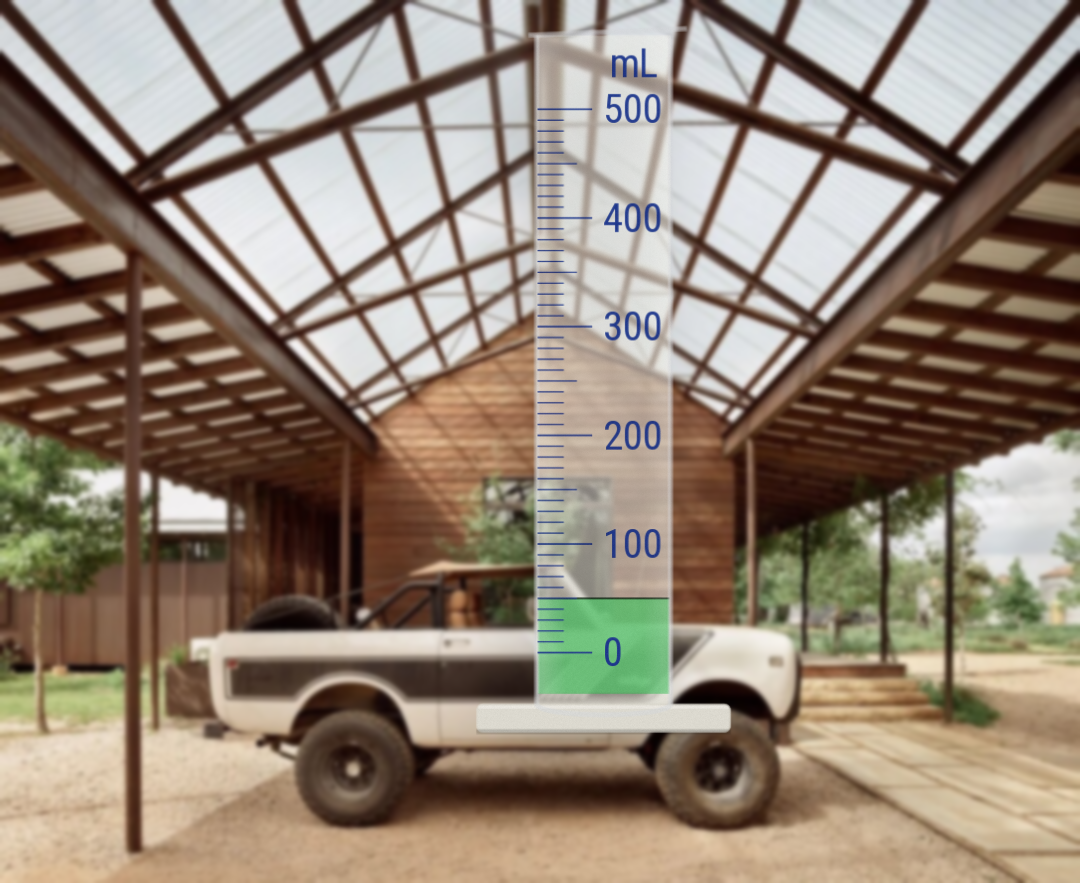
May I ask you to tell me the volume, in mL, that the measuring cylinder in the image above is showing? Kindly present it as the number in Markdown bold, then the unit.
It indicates **50** mL
